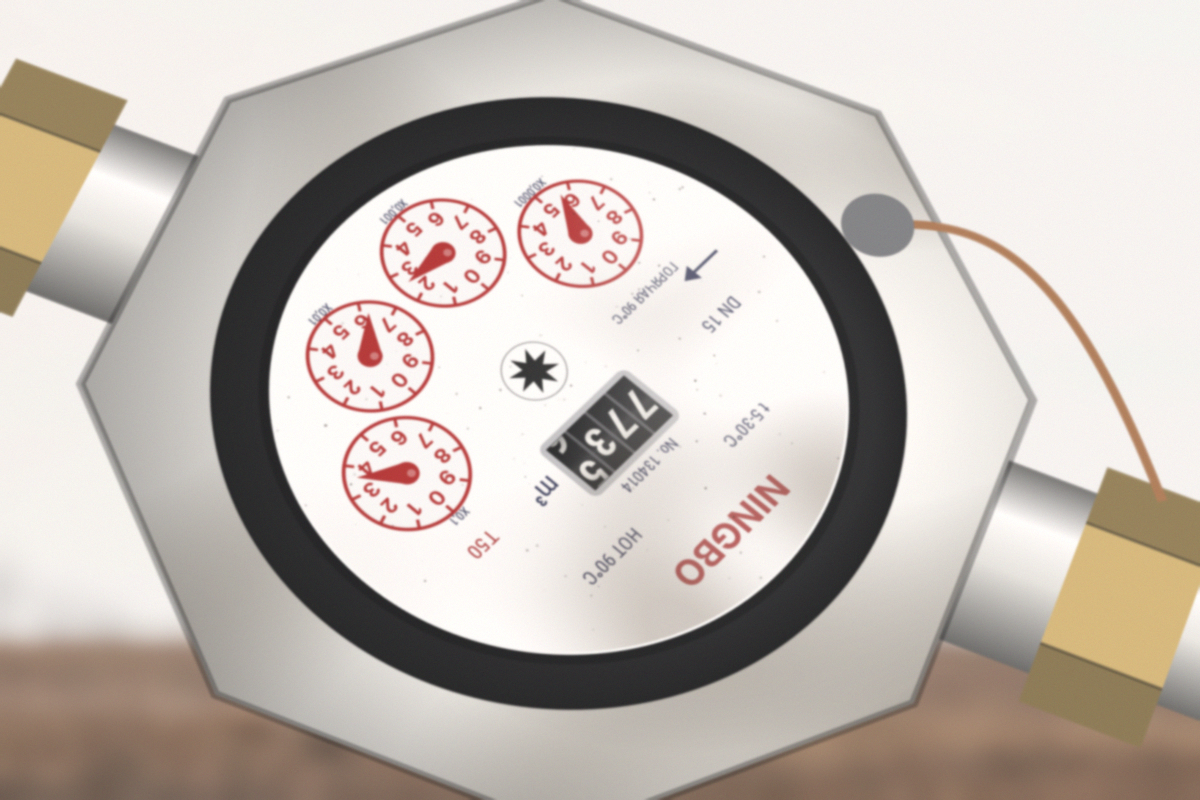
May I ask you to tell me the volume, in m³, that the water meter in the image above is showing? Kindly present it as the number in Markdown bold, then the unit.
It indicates **7735.3625** m³
